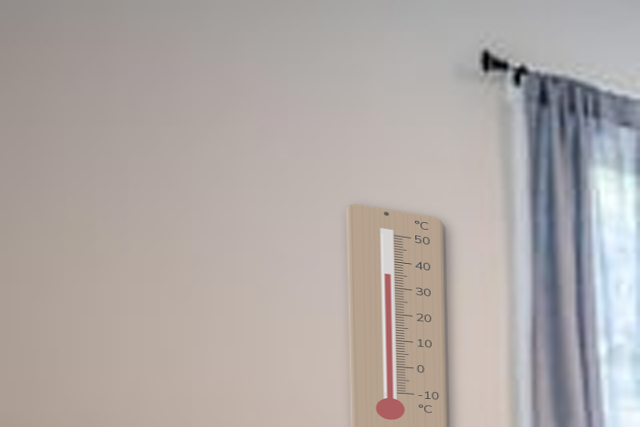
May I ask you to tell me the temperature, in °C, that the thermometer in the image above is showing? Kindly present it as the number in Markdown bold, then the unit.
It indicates **35** °C
